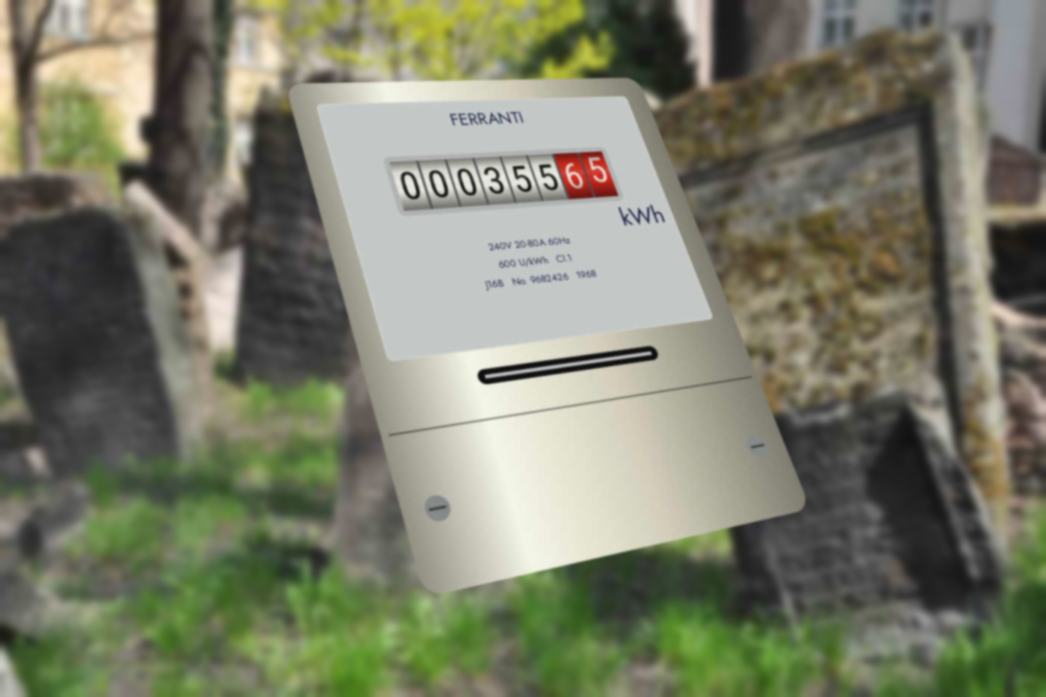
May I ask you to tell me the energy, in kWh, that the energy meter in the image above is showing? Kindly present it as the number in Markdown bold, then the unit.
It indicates **355.65** kWh
